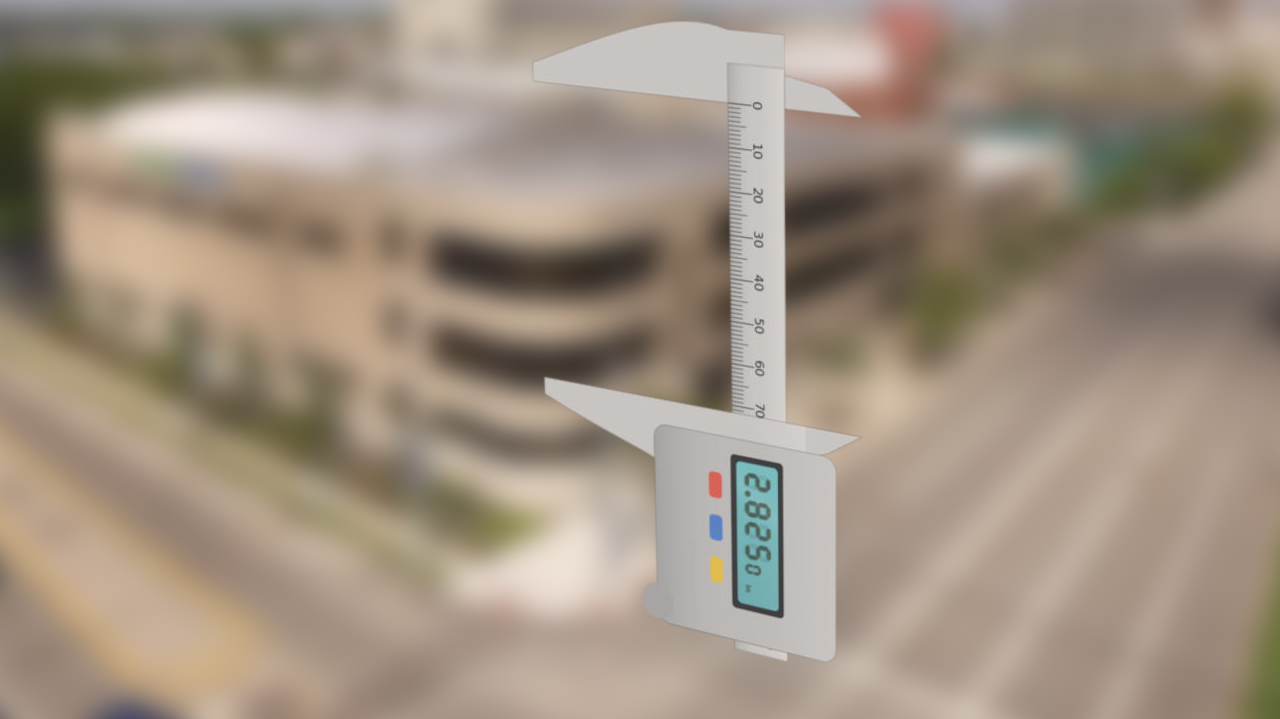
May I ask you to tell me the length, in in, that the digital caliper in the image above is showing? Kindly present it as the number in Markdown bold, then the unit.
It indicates **2.8250** in
